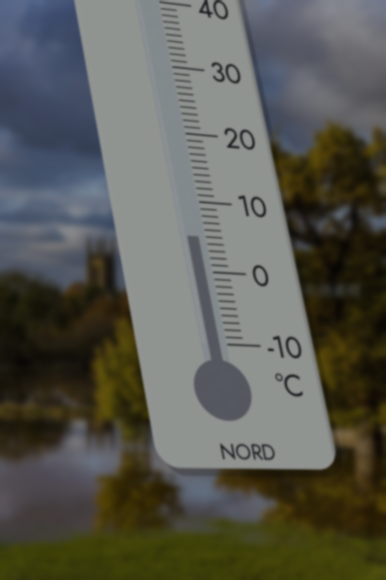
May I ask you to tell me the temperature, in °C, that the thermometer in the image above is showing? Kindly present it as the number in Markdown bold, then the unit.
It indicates **5** °C
